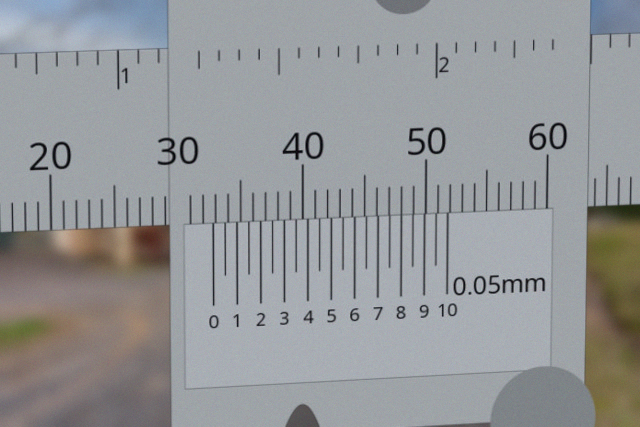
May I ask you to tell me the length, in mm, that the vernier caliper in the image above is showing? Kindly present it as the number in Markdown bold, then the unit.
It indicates **32.8** mm
